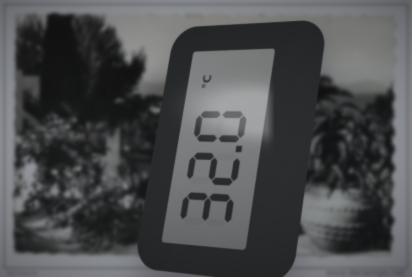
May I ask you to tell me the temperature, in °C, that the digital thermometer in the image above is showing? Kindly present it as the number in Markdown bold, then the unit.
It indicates **32.0** °C
